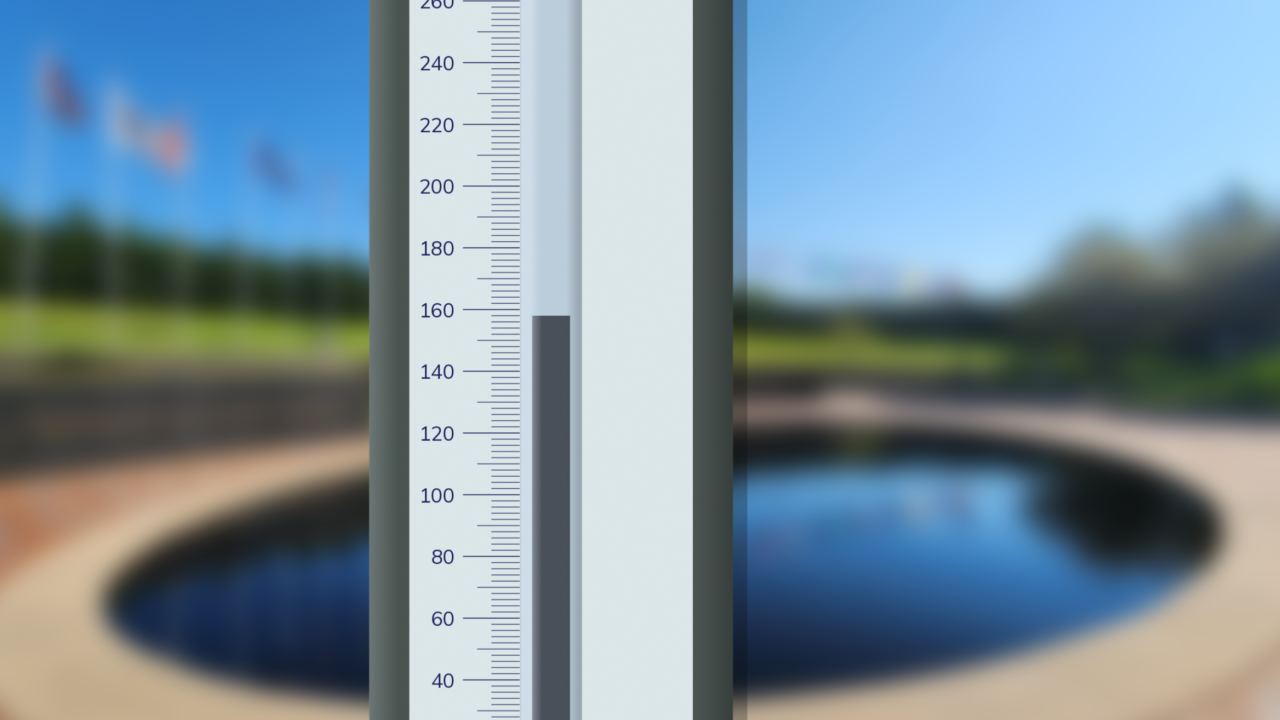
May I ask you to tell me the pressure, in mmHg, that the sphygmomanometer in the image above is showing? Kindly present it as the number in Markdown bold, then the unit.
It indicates **158** mmHg
